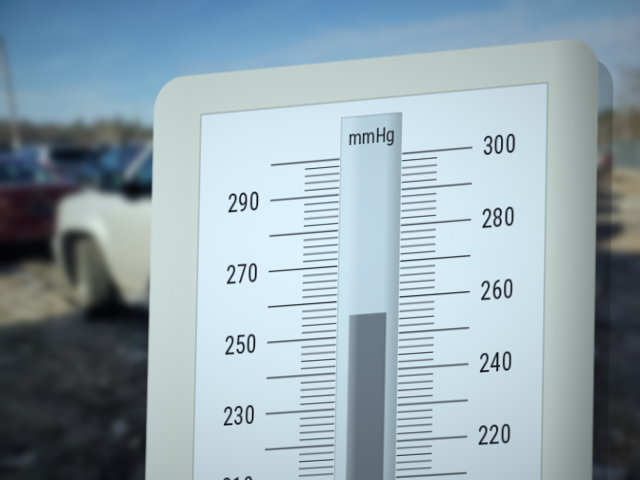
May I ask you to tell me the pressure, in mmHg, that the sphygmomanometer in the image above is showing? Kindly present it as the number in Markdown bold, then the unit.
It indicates **256** mmHg
